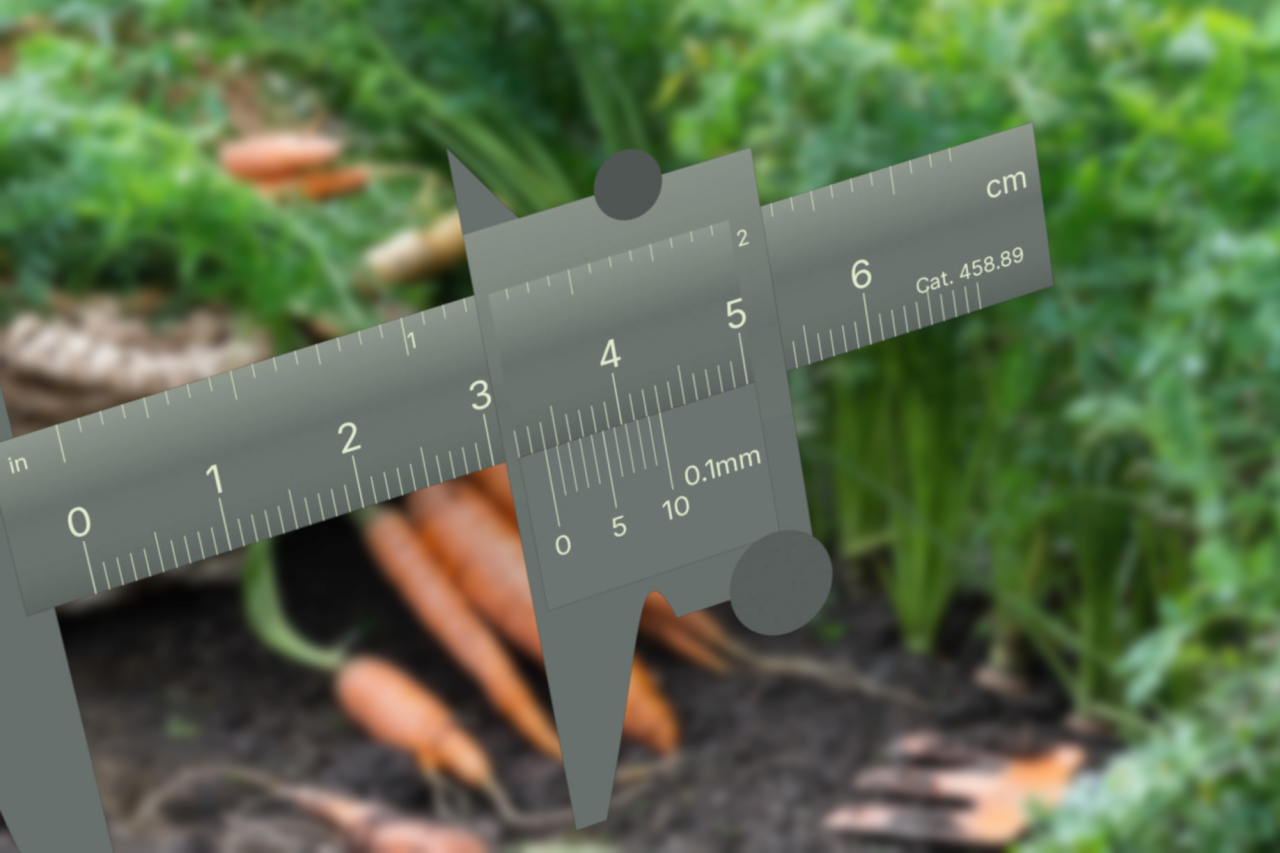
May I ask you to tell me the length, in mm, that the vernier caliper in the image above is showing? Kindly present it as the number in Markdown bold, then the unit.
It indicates **34.0** mm
